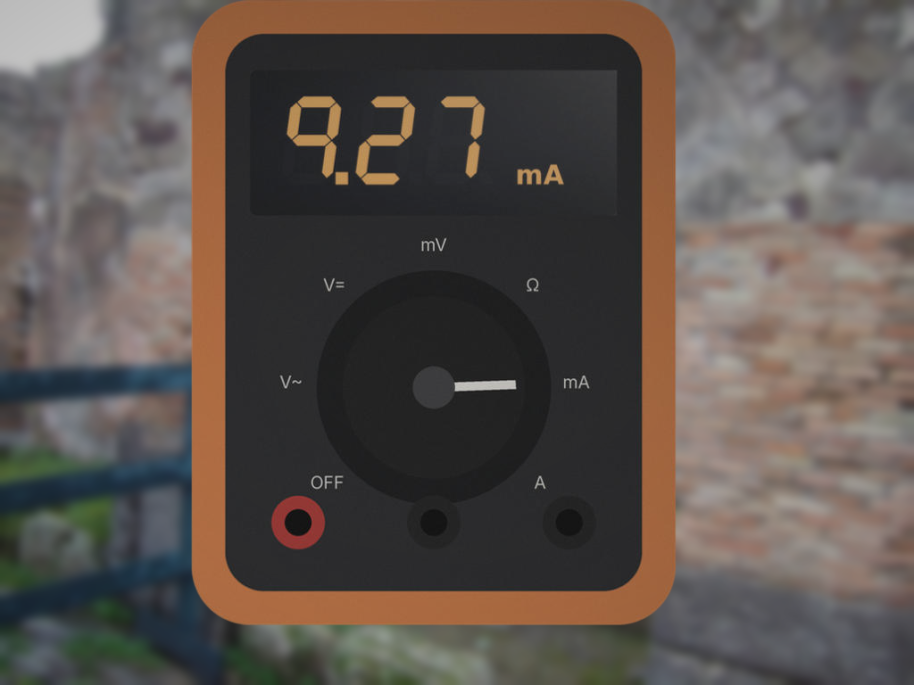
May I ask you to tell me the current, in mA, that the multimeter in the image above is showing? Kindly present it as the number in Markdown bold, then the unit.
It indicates **9.27** mA
